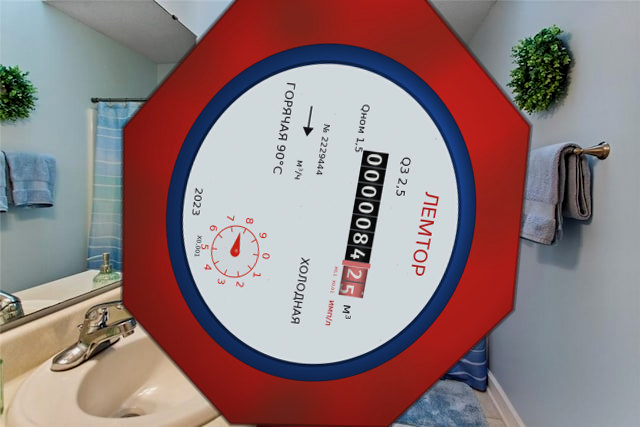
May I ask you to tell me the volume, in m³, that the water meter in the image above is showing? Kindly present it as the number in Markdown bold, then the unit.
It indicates **84.247** m³
